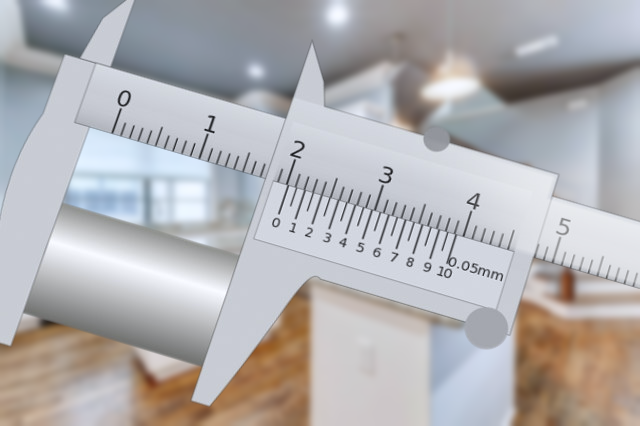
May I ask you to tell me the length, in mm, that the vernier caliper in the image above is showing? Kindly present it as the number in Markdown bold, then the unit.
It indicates **20.2** mm
